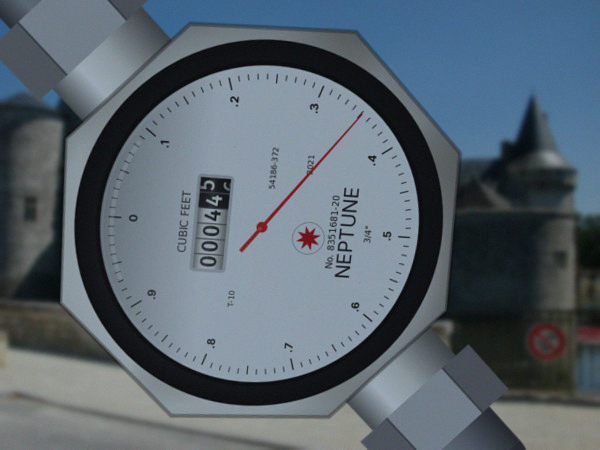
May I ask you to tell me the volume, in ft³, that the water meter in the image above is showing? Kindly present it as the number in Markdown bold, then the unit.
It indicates **445.35** ft³
